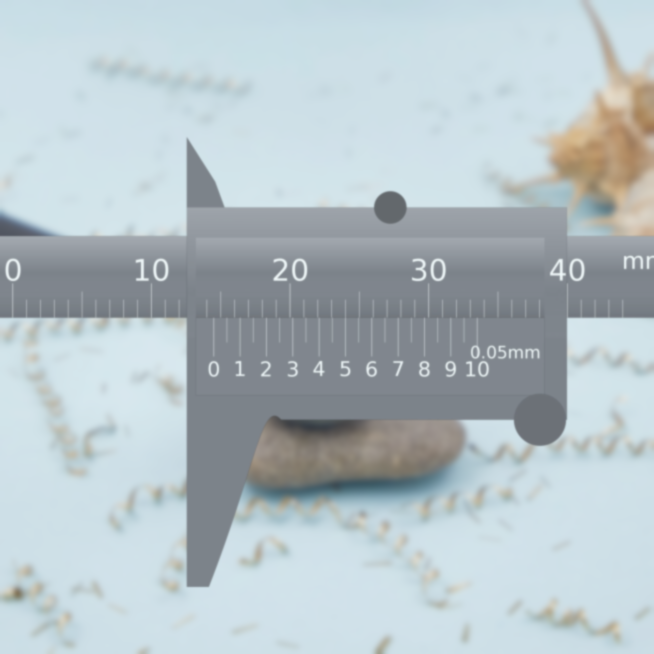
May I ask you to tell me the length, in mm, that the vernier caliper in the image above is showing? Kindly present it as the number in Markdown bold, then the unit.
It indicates **14.5** mm
